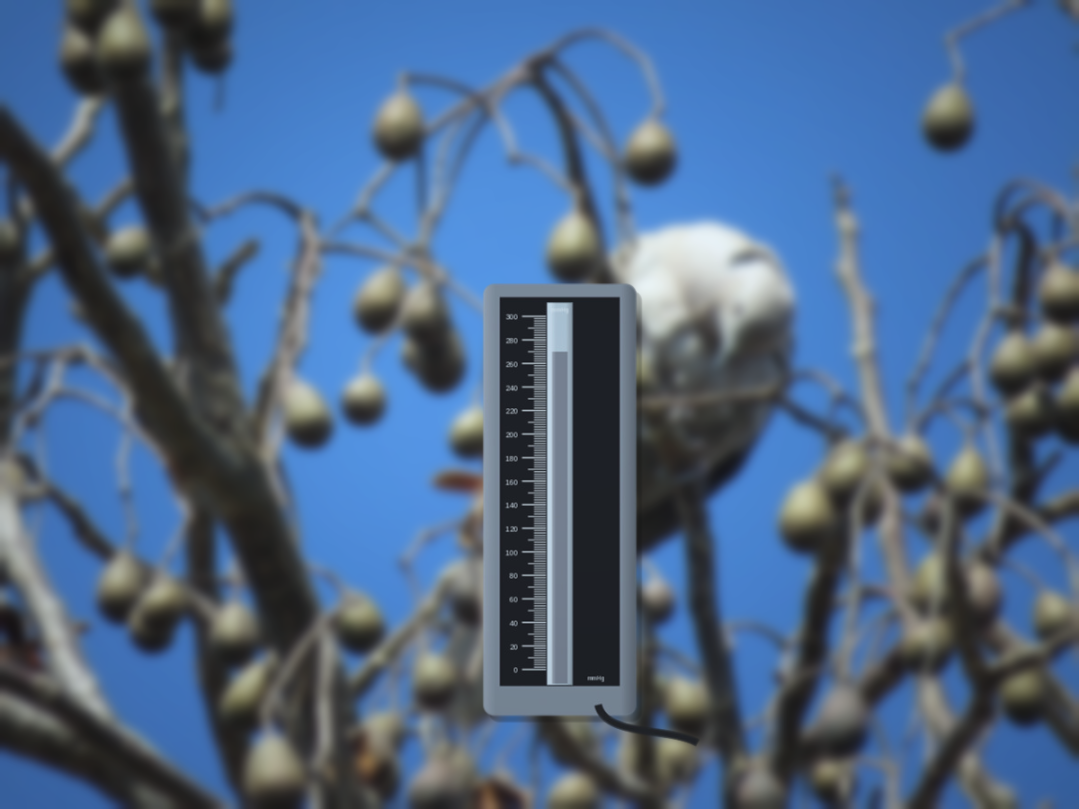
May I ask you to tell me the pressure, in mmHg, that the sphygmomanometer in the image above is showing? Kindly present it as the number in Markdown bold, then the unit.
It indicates **270** mmHg
